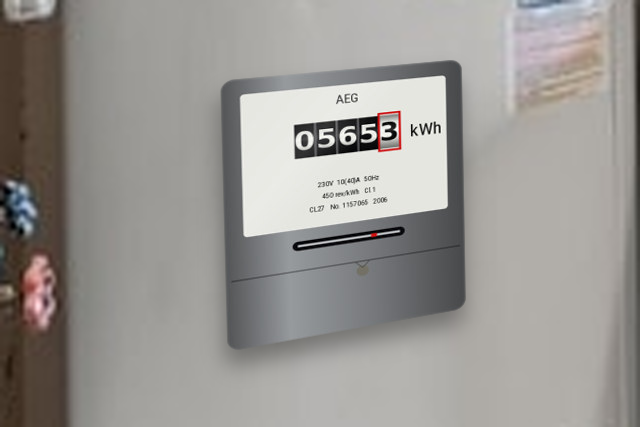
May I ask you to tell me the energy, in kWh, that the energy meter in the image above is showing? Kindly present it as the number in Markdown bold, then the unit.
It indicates **565.3** kWh
